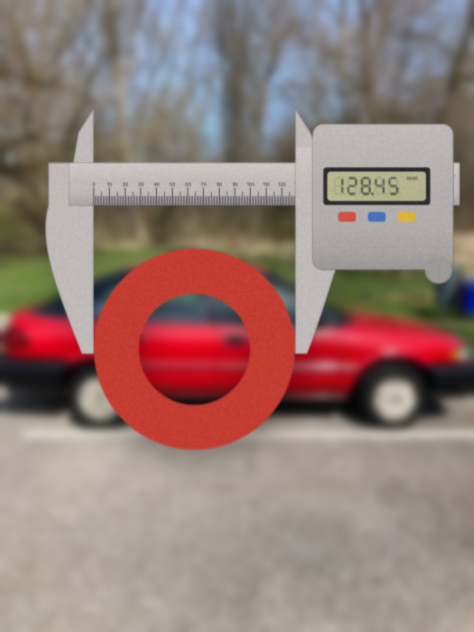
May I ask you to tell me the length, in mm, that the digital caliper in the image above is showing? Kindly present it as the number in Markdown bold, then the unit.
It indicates **128.45** mm
